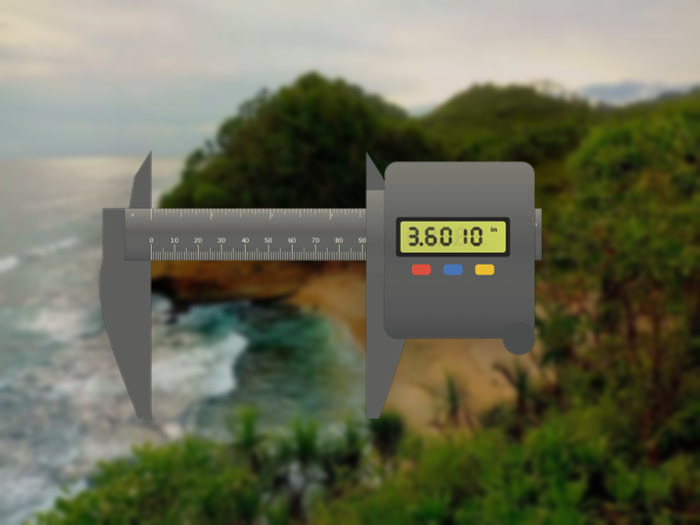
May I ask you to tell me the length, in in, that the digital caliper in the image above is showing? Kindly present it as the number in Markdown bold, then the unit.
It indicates **3.6010** in
